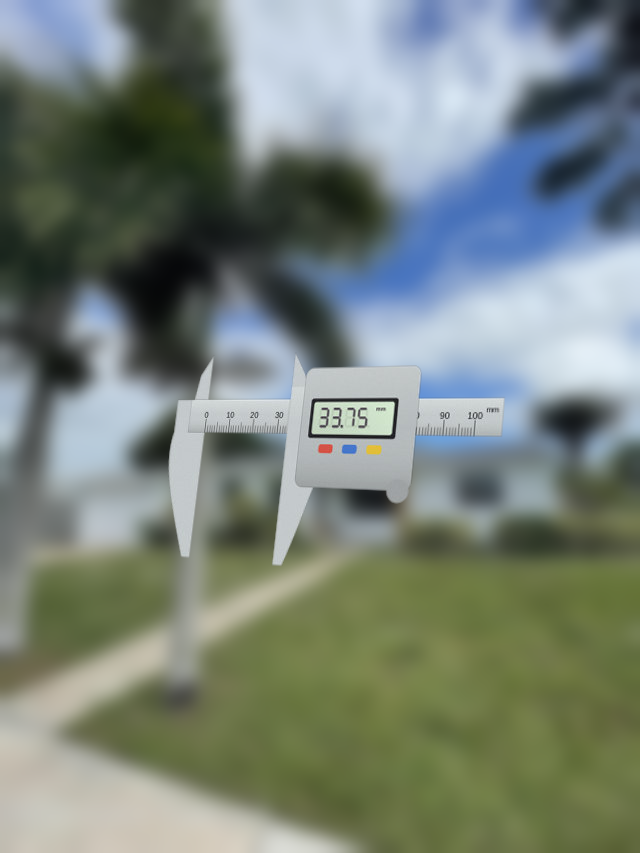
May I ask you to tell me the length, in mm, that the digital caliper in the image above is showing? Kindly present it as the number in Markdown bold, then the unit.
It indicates **33.75** mm
